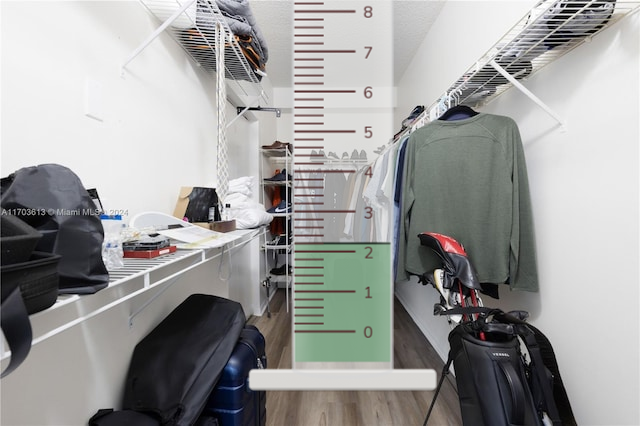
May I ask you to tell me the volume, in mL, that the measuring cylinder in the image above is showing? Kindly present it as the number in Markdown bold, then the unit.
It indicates **2.2** mL
